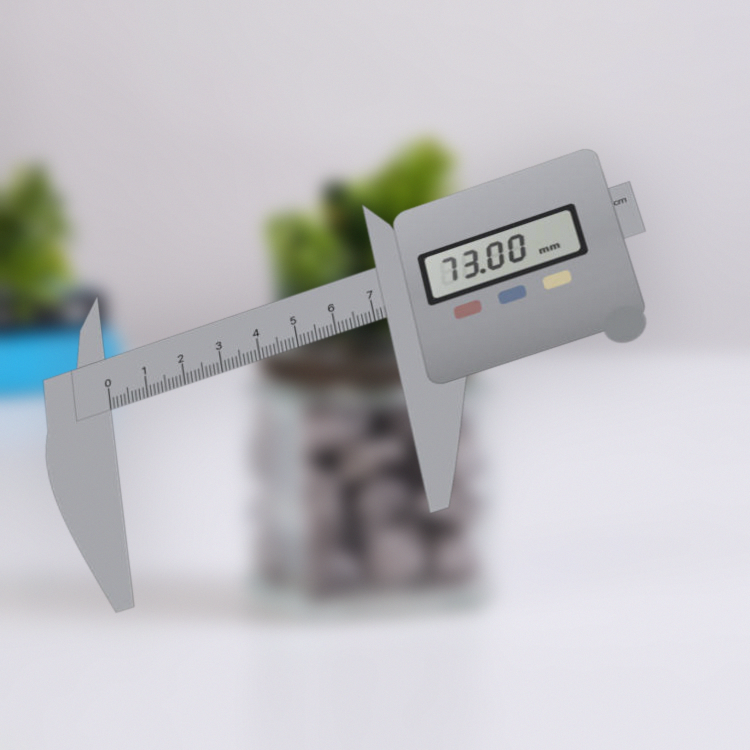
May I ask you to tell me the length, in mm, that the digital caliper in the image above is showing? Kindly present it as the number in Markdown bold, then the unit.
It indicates **73.00** mm
